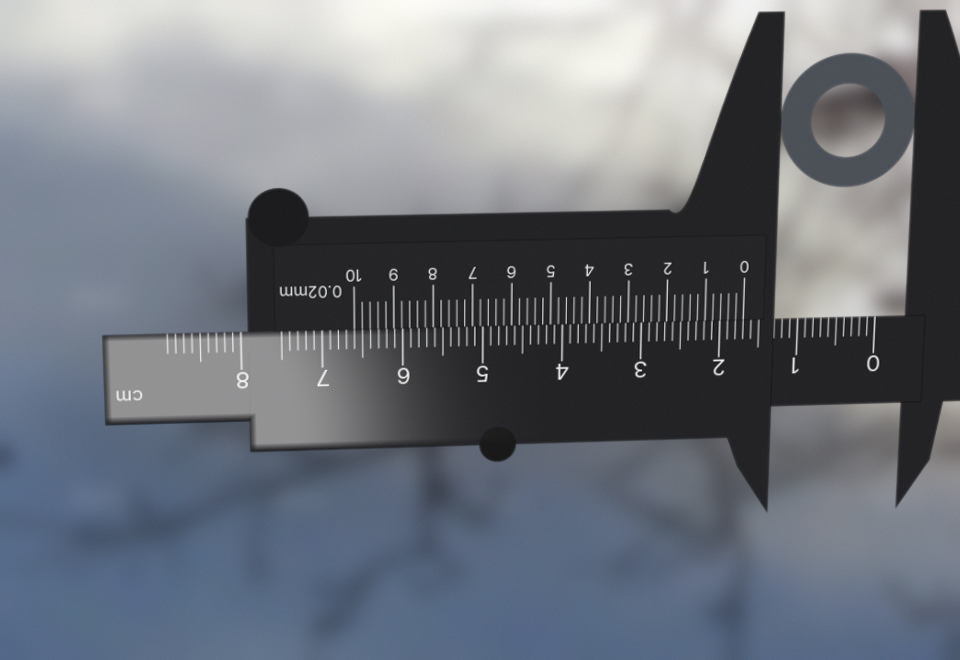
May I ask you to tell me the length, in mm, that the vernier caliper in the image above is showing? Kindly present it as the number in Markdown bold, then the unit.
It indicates **17.0** mm
